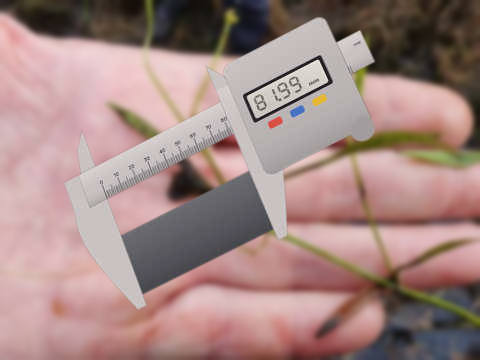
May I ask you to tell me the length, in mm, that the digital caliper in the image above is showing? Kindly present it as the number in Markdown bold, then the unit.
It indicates **81.99** mm
